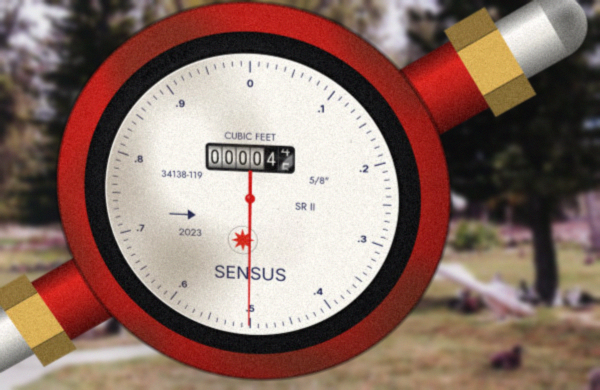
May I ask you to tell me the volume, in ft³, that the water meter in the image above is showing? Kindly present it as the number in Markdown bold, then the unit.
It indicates **44.50** ft³
